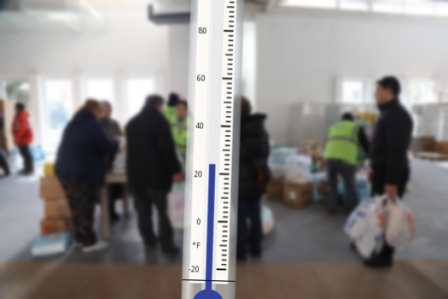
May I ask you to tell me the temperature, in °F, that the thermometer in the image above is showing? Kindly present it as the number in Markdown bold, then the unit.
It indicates **24** °F
